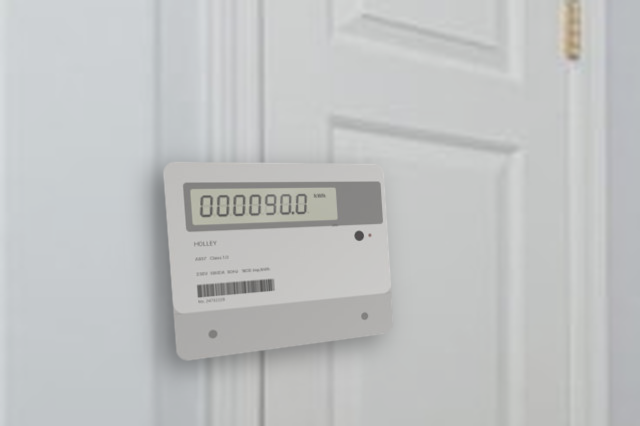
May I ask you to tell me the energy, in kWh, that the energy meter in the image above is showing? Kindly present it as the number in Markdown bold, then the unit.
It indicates **90.0** kWh
